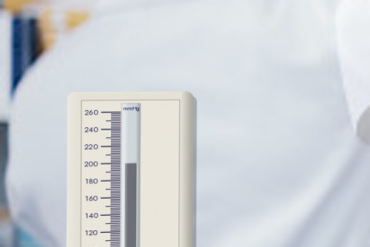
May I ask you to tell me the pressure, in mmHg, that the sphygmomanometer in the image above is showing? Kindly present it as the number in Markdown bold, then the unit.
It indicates **200** mmHg
